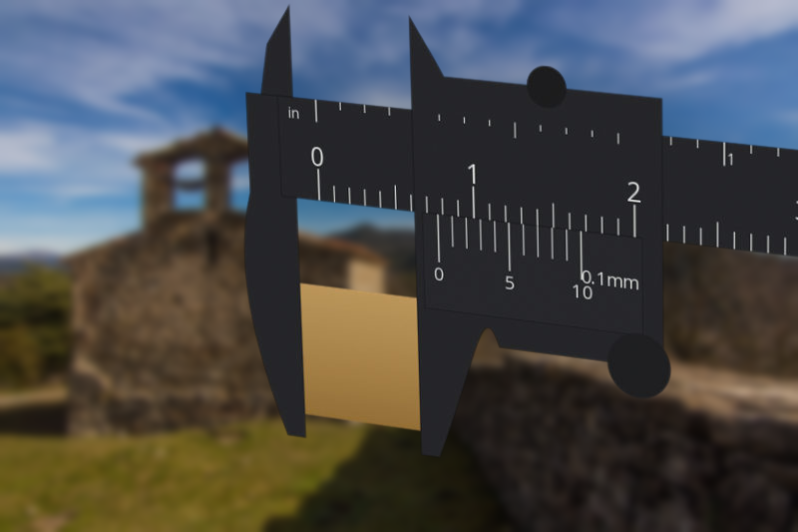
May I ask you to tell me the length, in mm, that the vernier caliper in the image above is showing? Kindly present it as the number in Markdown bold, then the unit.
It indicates **7.7** mm
